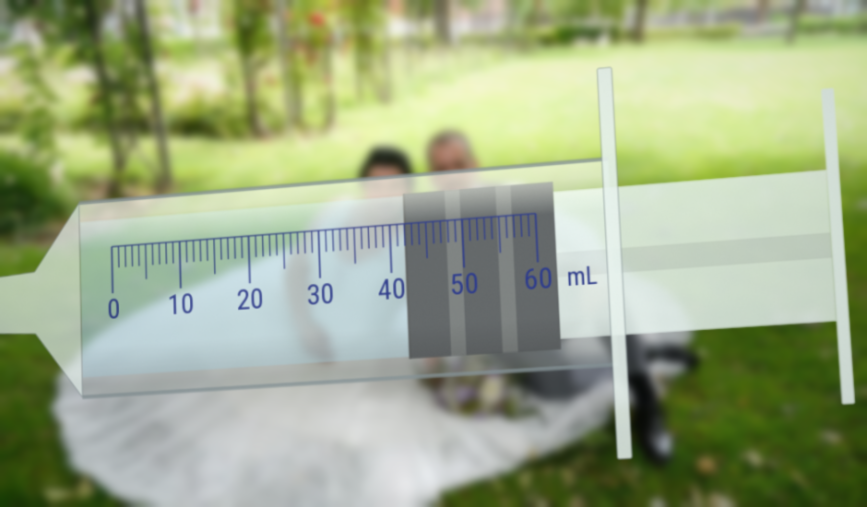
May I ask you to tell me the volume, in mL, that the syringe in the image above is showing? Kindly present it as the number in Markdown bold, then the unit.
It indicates **42** mL
